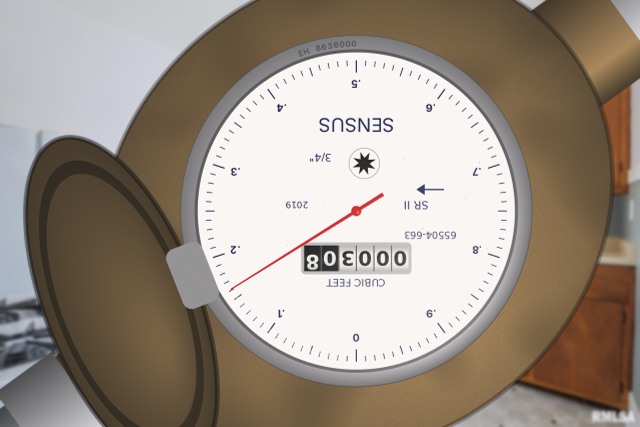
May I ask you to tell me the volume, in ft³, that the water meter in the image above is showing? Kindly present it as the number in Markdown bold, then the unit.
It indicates **308.16** ft³
